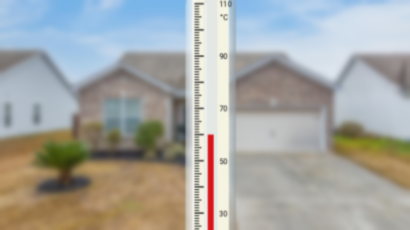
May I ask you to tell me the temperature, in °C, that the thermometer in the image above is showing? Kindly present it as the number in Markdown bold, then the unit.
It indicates **60** °C
